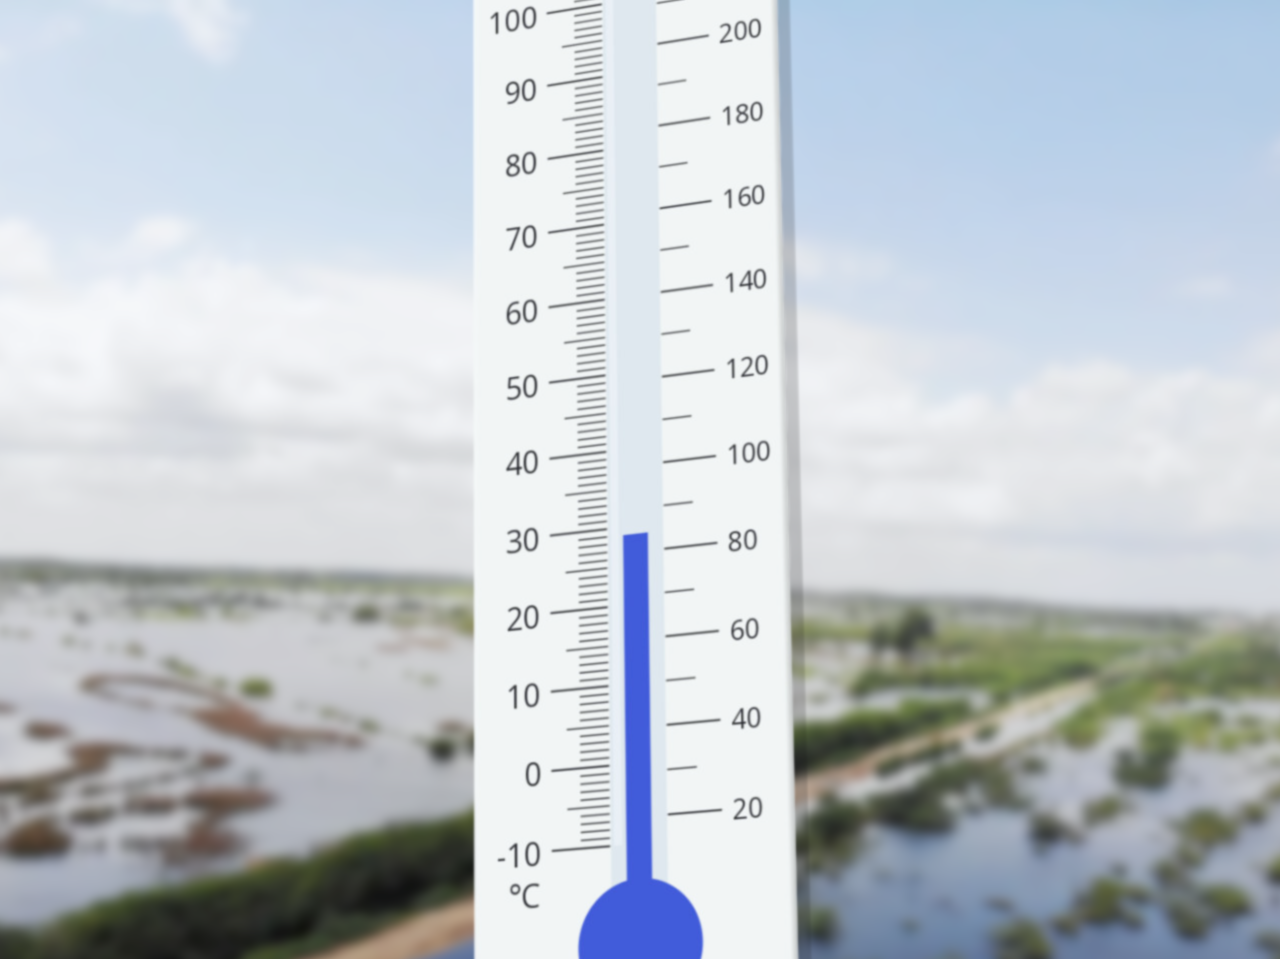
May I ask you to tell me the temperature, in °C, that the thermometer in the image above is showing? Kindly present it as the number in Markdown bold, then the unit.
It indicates **29** °C
